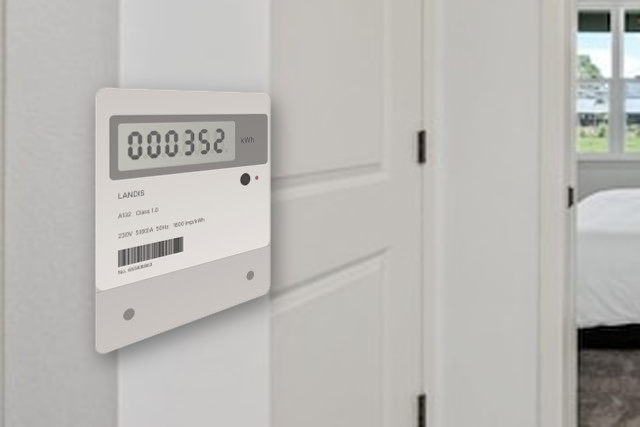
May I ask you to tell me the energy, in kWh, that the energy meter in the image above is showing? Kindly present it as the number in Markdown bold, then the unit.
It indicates **352** kWh
